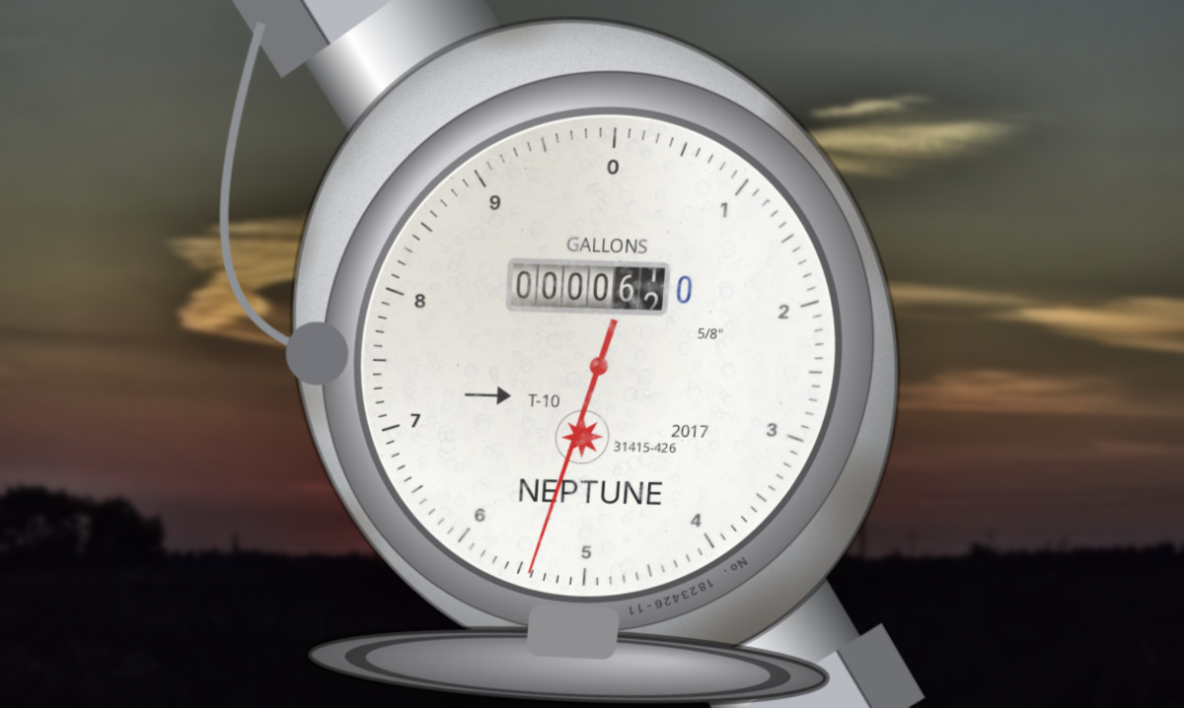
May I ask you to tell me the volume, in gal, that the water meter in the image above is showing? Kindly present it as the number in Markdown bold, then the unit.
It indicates **615.4** gal
